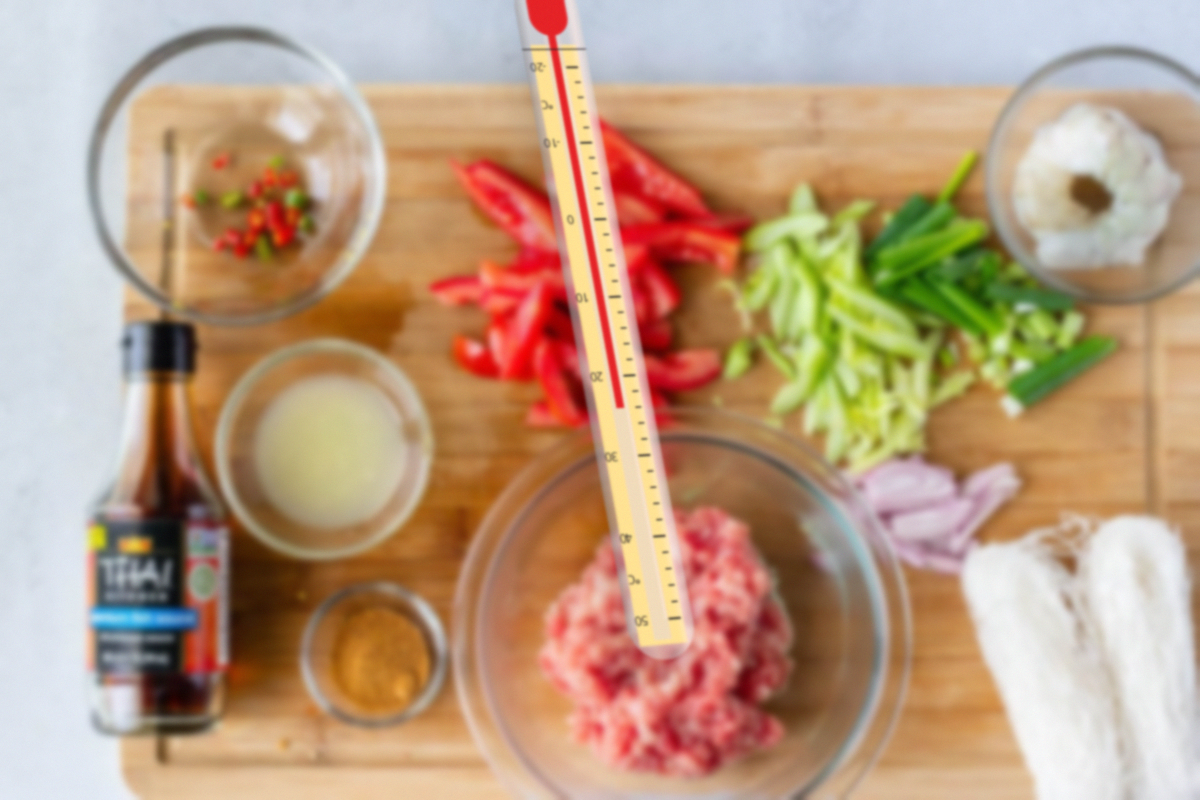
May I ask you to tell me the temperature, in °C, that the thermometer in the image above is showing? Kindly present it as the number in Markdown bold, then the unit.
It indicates **24** °C
